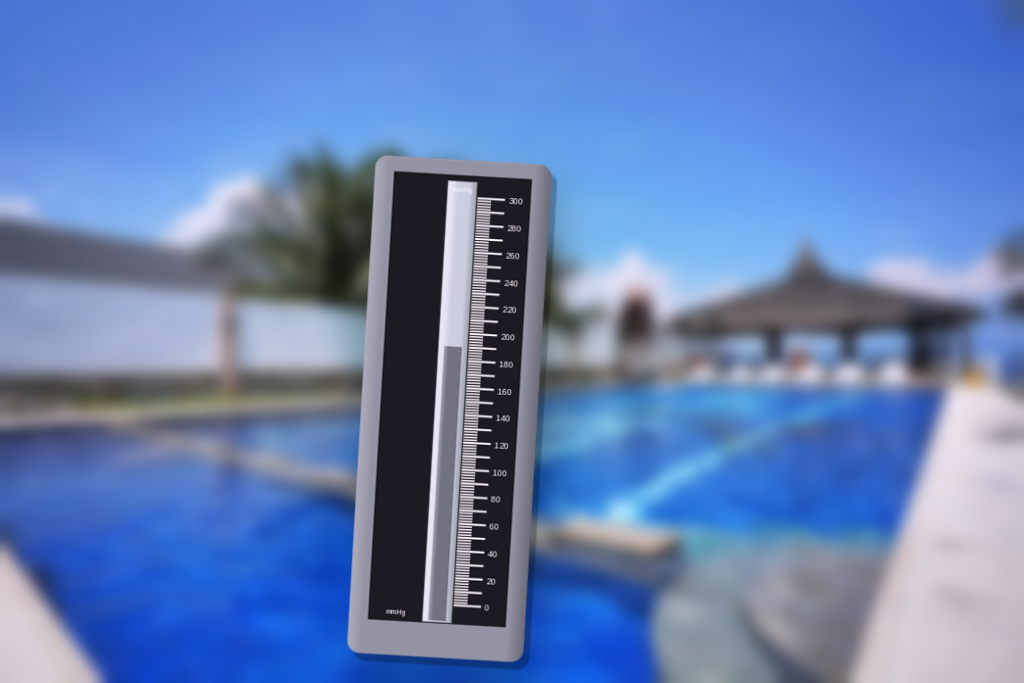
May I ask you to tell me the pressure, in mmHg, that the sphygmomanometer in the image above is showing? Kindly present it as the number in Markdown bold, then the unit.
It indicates **190** mmHg
